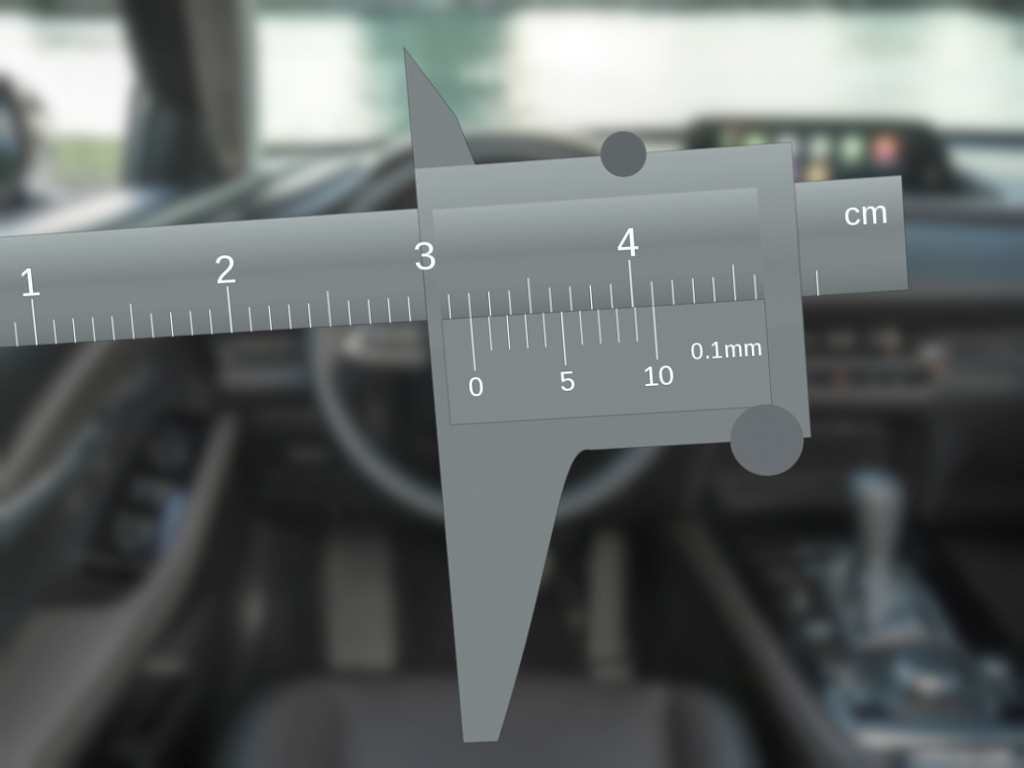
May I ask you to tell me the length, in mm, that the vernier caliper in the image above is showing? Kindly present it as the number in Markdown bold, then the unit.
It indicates **32.0** mm
